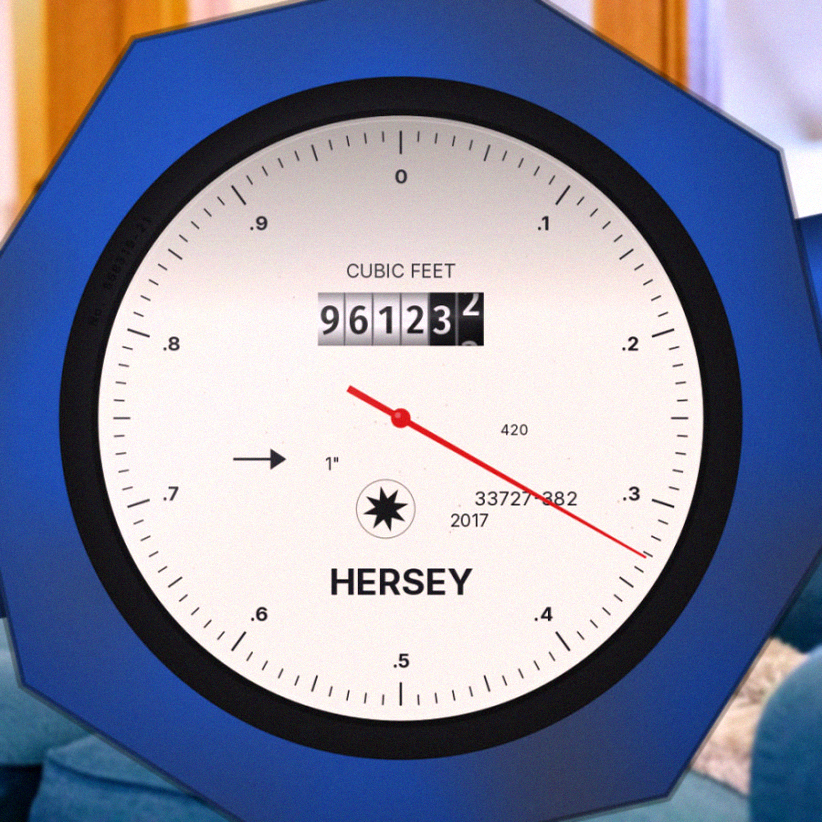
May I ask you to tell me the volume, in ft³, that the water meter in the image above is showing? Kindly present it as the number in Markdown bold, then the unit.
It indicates **961232.33** ft³
